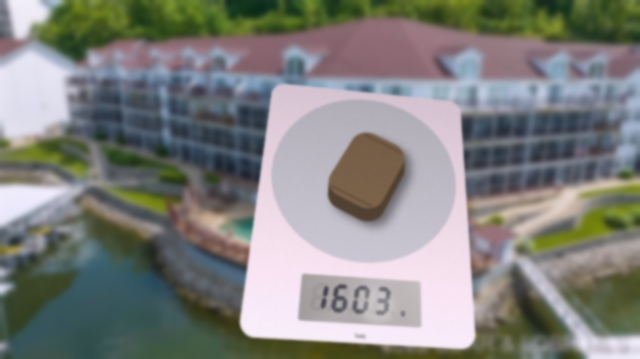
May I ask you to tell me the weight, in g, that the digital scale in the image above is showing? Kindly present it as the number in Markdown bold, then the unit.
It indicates **1603** g
